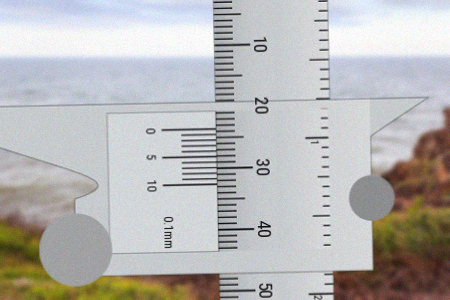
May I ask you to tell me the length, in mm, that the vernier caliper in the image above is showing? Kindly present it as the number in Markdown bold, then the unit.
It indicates **23.6** mm
